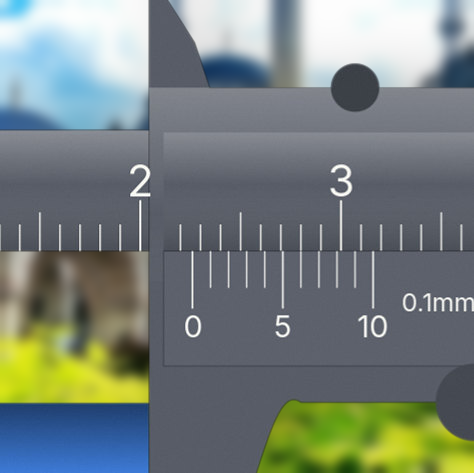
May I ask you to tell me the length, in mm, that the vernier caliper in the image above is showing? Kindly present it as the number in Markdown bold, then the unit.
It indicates **22.6** mm
